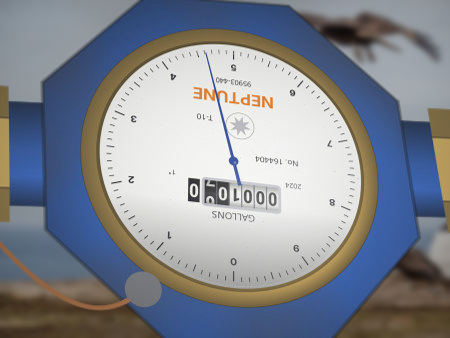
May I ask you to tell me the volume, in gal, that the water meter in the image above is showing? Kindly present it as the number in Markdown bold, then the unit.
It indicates **1064.6** gal
